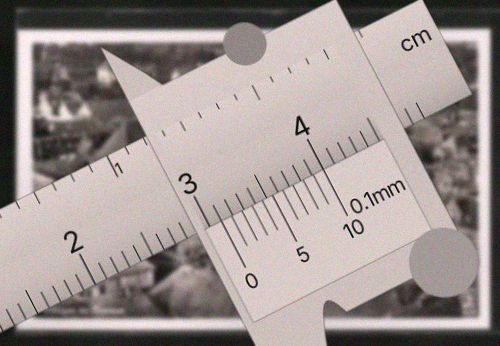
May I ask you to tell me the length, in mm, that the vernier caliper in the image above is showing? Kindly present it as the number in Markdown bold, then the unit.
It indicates **31.0** mm
